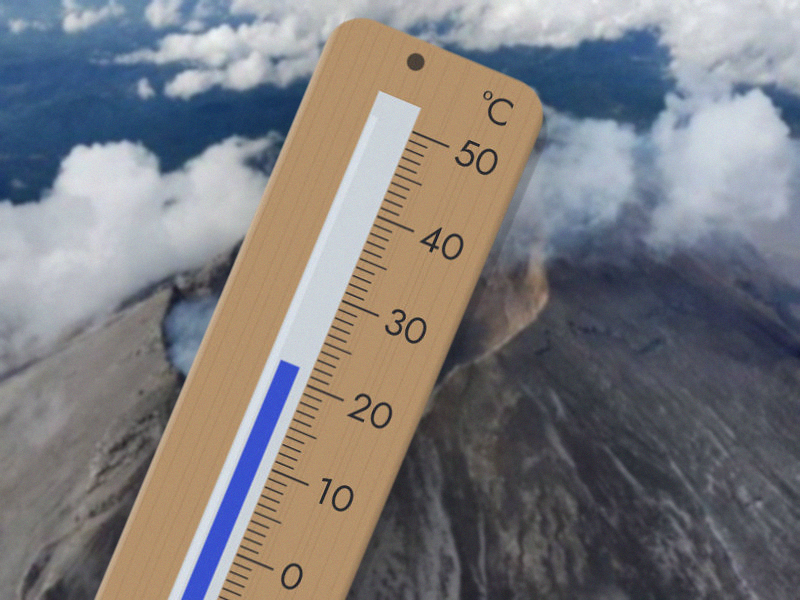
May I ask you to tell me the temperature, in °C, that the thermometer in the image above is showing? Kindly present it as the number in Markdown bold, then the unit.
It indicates **21.5** °C
